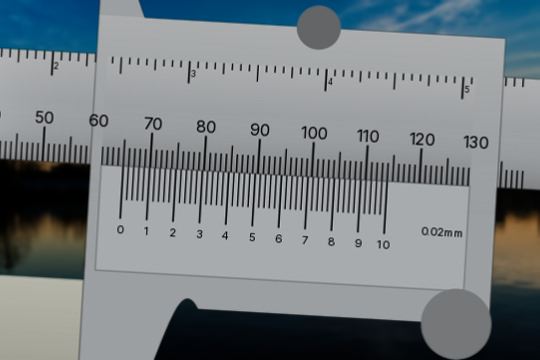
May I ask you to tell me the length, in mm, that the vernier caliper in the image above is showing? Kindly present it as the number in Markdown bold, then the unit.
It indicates **65.0** mm
